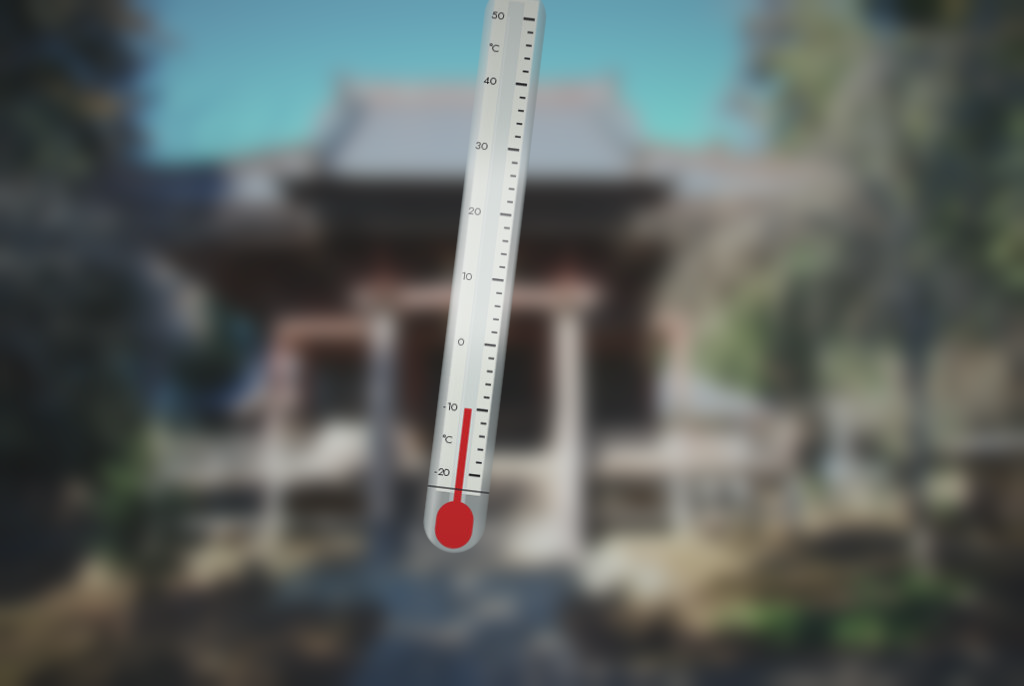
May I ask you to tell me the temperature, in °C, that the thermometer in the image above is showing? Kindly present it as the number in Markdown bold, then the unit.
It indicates **-10** °C
